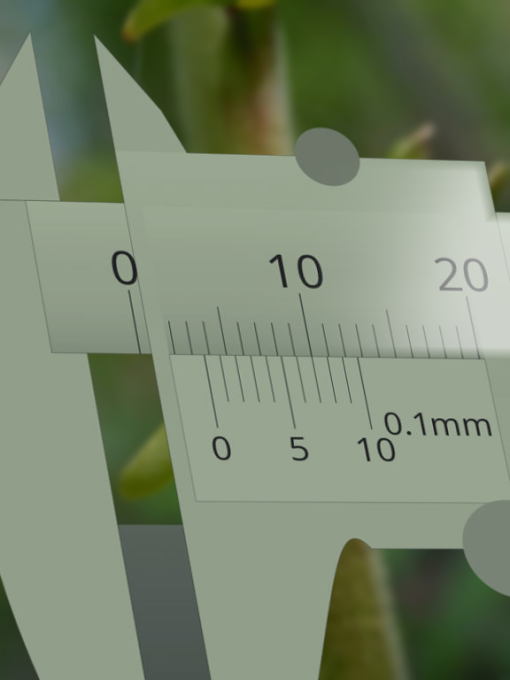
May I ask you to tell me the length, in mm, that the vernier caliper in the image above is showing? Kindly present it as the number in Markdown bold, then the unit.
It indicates **3.7** mm
